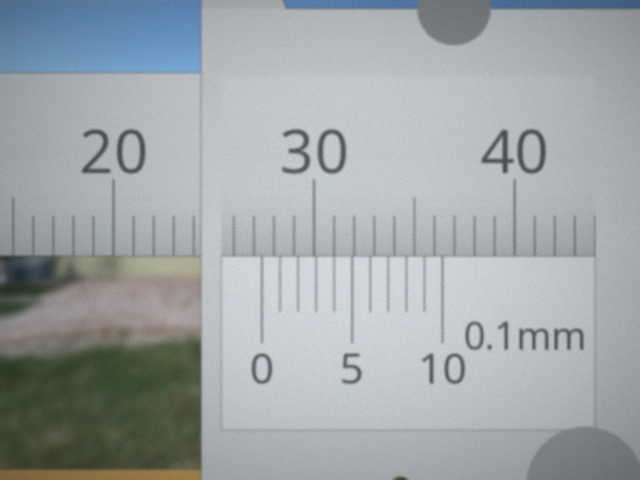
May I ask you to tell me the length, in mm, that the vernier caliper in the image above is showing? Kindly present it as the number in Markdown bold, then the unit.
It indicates **27.4** mm
